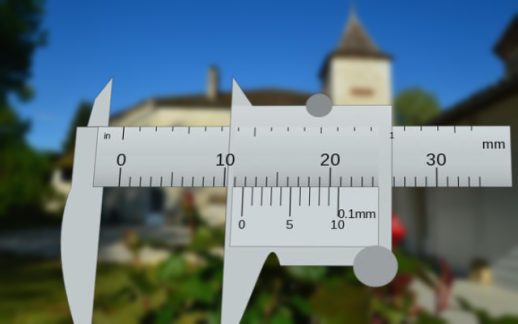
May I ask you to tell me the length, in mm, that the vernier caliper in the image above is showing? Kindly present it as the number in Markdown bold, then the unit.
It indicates **11.8** mm
